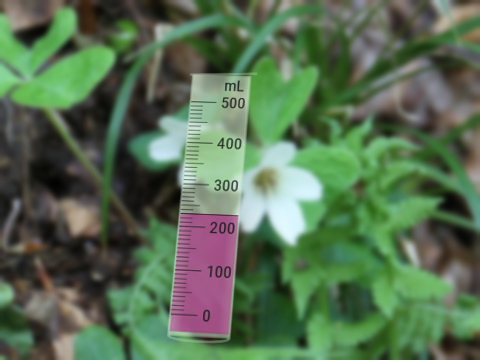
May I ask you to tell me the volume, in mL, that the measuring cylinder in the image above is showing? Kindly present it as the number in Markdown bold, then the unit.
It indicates **230** mL
